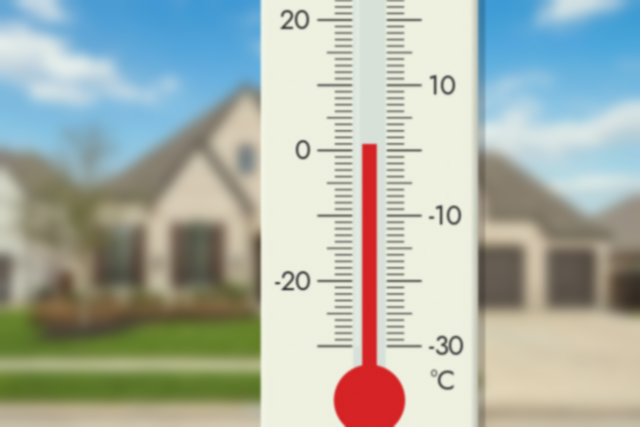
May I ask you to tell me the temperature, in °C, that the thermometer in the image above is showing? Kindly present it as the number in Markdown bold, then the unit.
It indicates **1** °C
